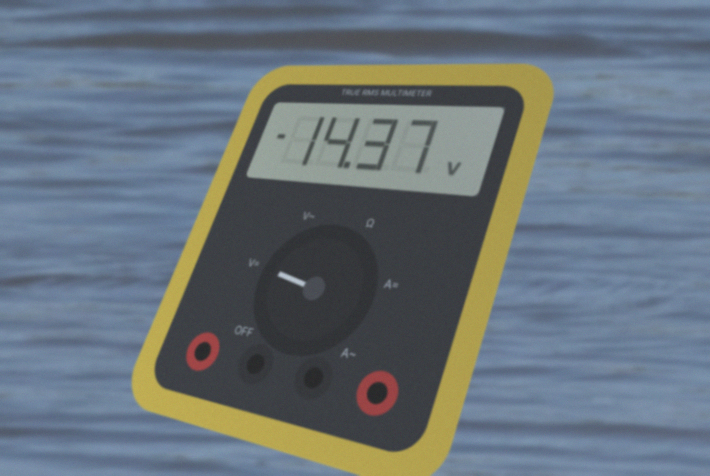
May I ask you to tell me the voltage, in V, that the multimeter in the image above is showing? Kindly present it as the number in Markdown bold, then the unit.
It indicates **-14.37** V
